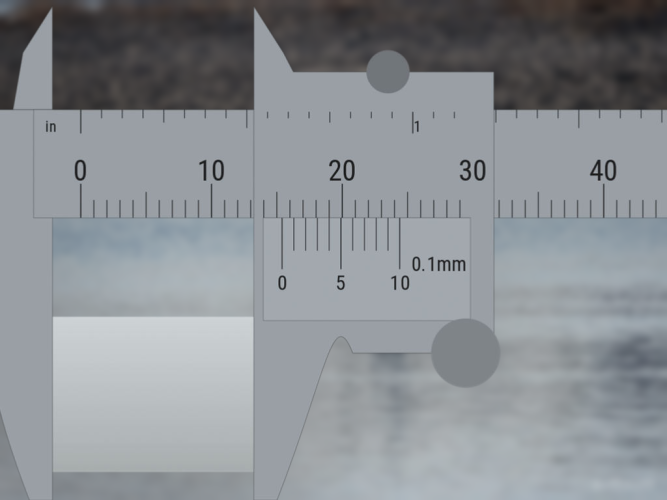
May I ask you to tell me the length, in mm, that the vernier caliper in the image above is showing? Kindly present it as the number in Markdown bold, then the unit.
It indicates **15.4** mm
